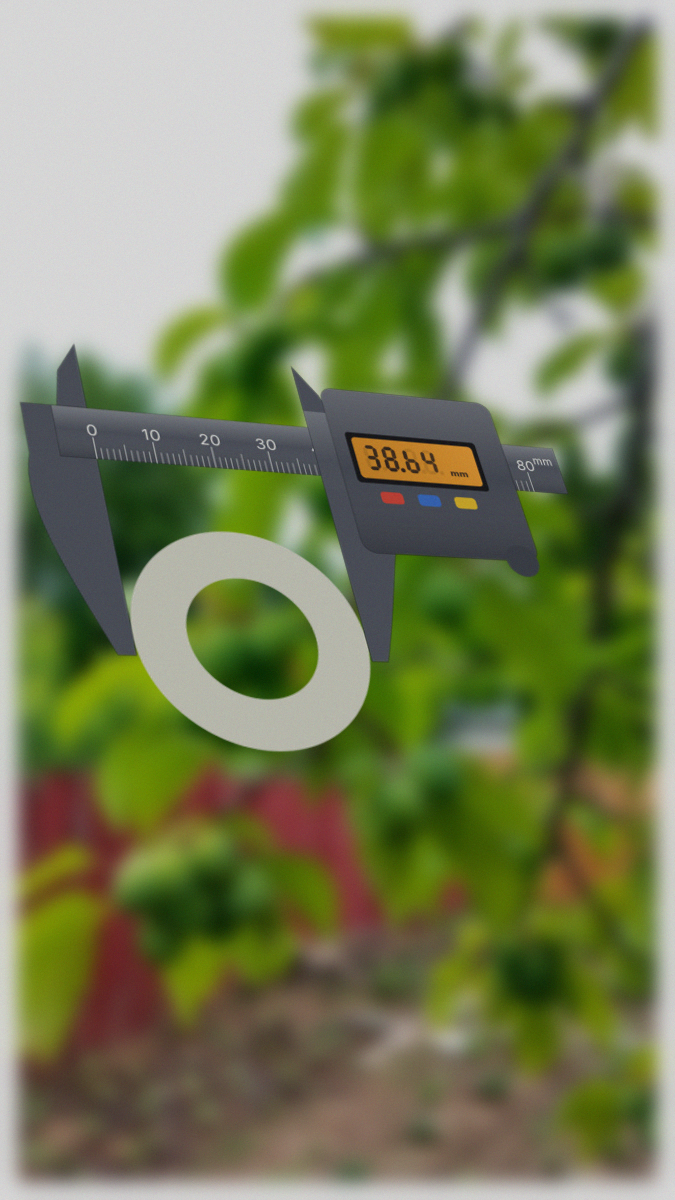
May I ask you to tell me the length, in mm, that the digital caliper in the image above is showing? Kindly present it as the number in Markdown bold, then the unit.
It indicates **38.64** mm
